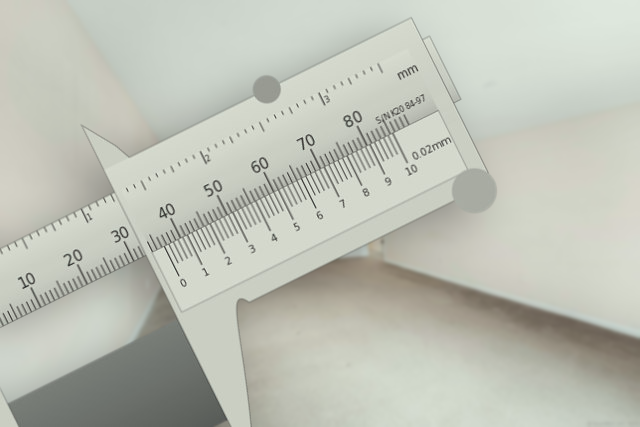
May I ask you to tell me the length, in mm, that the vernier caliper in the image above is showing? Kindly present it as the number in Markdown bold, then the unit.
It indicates **36.5** mm
